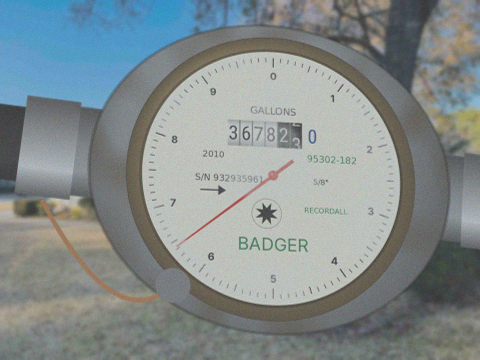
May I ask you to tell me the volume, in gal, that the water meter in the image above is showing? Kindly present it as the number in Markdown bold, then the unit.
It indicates **3678226.4** gal
